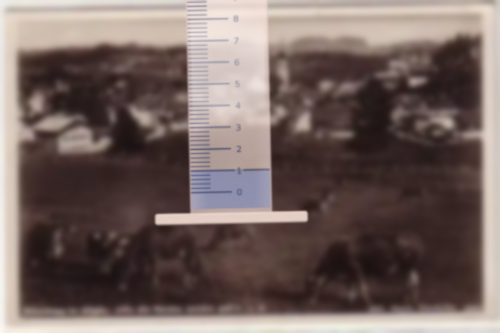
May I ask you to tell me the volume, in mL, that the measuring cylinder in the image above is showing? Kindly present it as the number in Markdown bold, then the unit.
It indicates **1** mL
